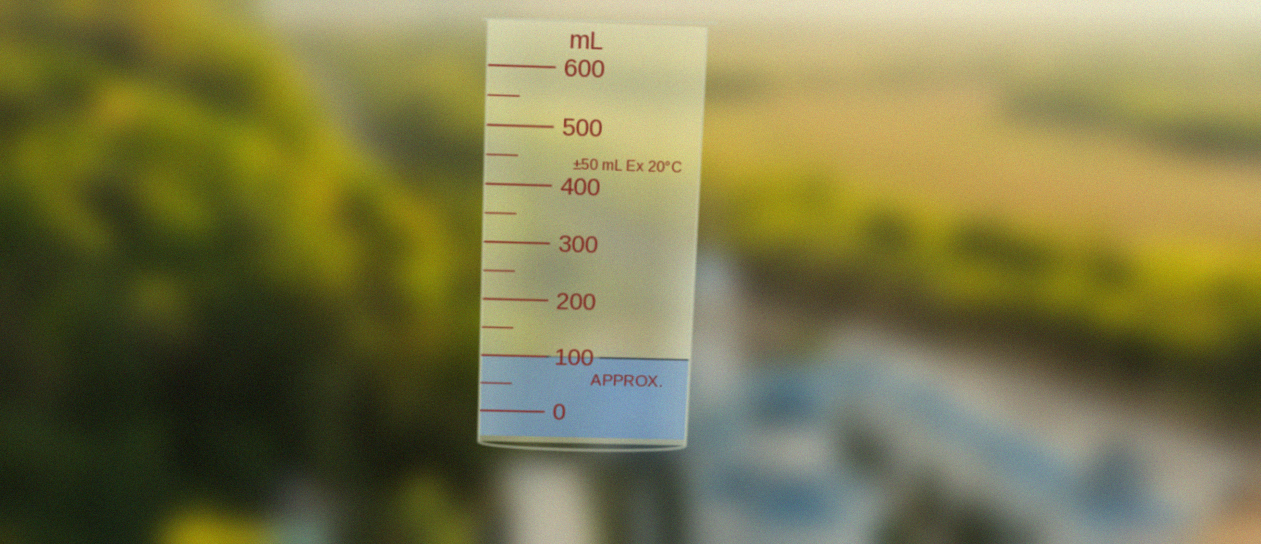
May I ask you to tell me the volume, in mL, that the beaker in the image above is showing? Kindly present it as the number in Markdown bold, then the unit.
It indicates **100** mL
